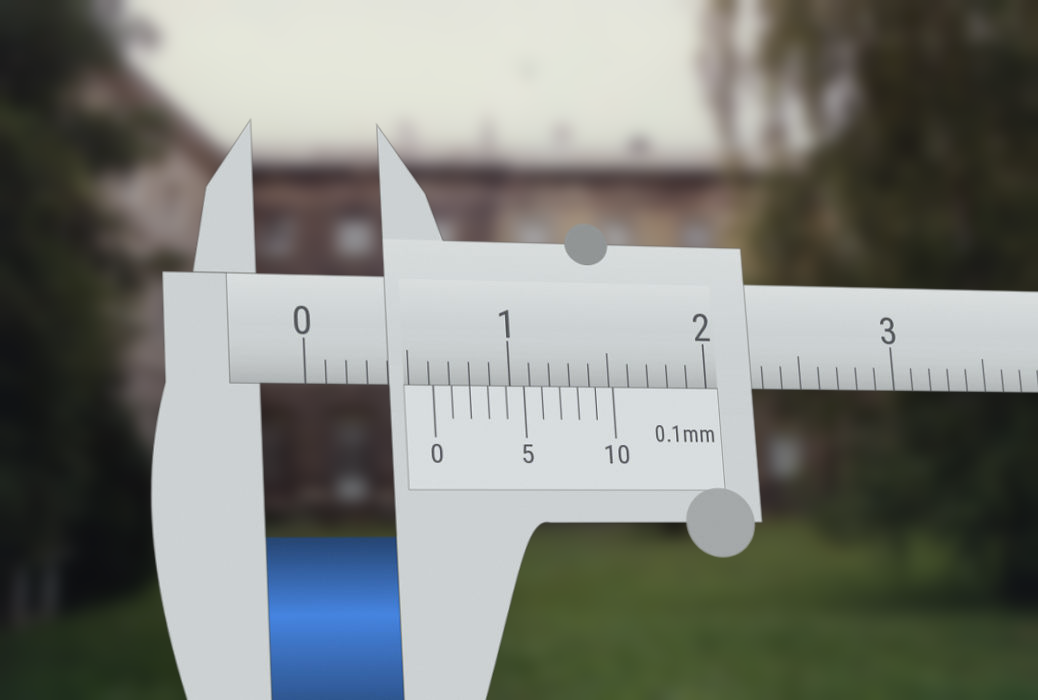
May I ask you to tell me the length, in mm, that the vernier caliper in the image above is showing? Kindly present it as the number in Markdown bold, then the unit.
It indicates **6.2** mm
